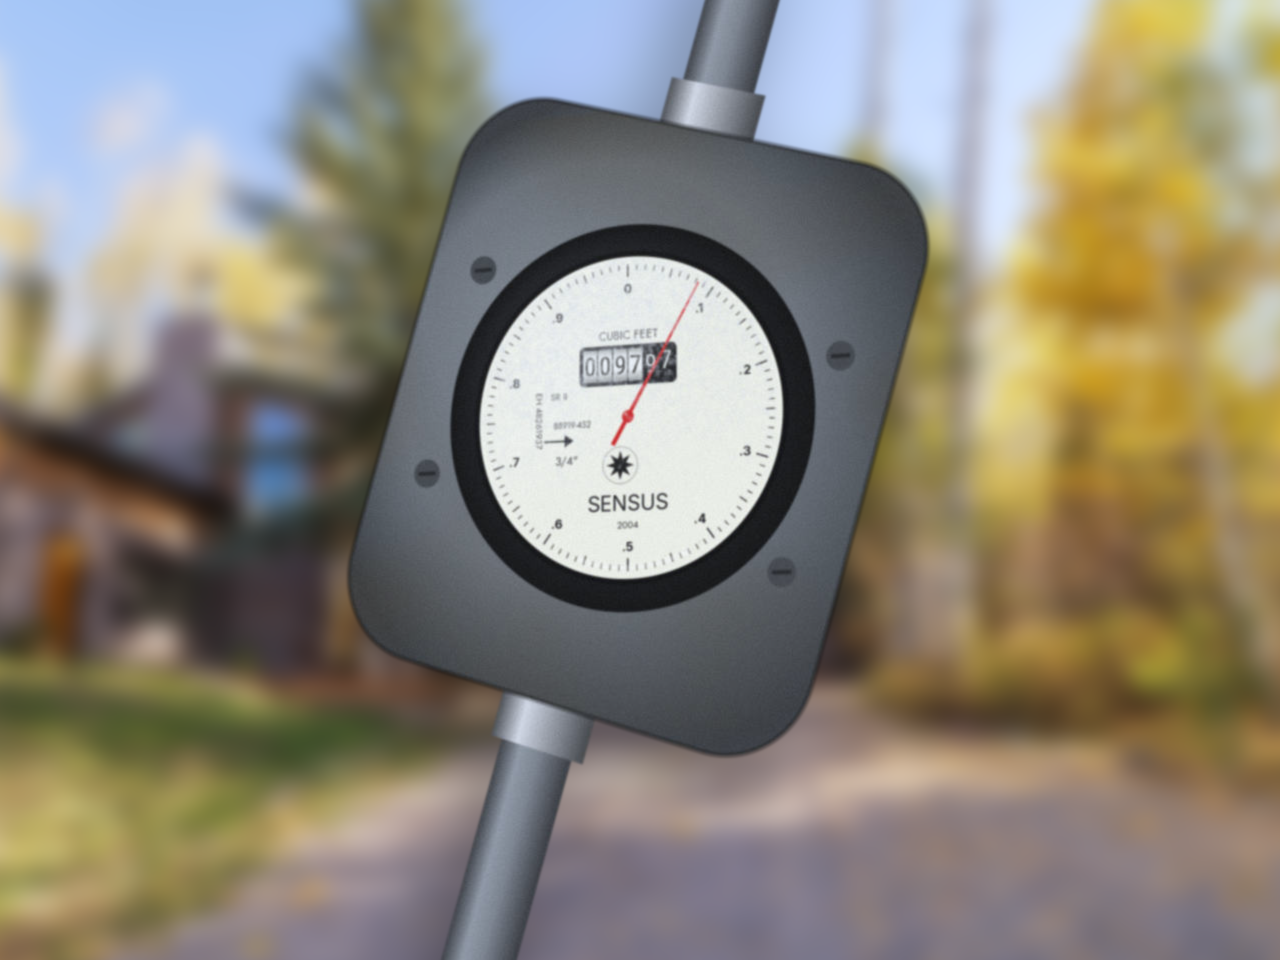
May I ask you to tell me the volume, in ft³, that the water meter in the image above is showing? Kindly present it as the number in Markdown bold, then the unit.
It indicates **9797.08** ft³
